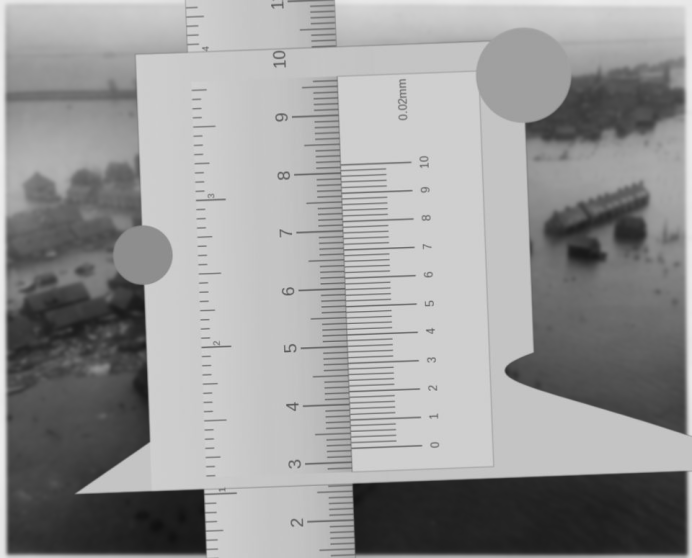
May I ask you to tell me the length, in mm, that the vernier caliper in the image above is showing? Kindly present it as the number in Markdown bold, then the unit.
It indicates **32.4** mm
